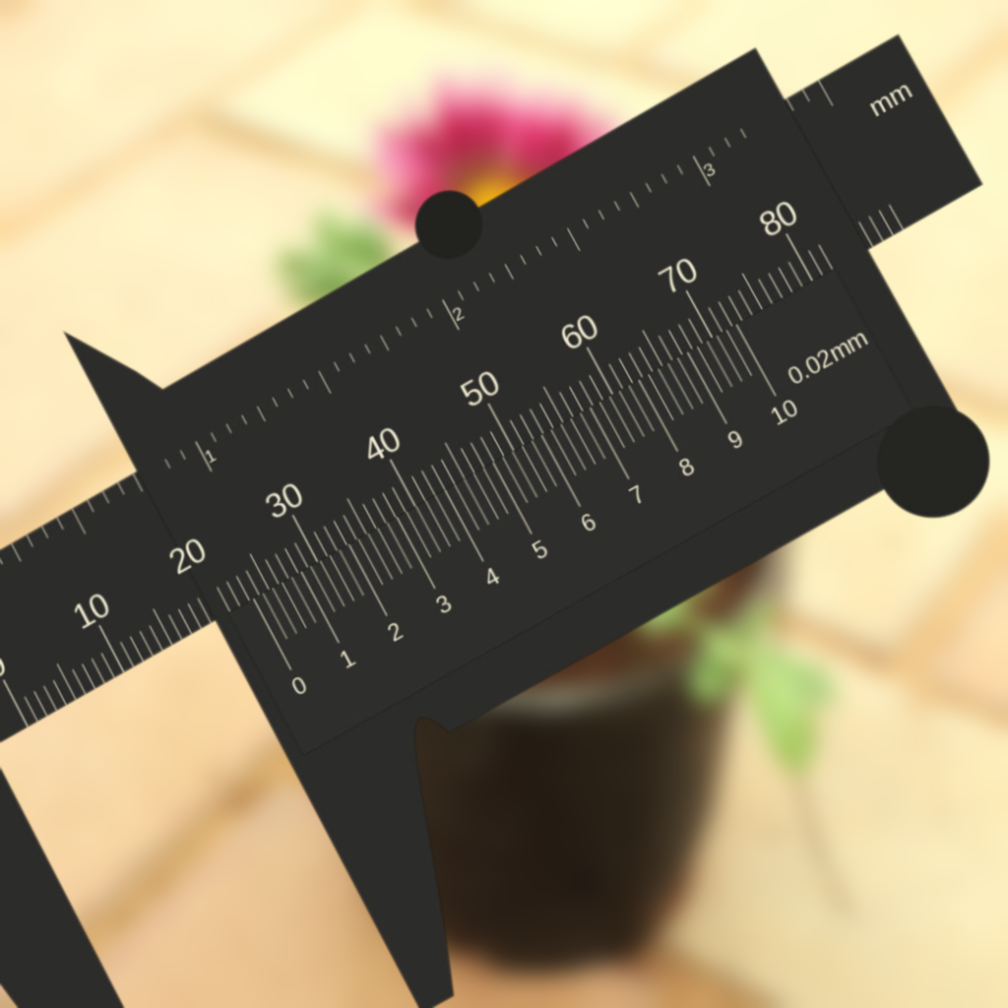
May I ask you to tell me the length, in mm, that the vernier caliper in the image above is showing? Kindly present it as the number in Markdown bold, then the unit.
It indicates **23.4** mm
